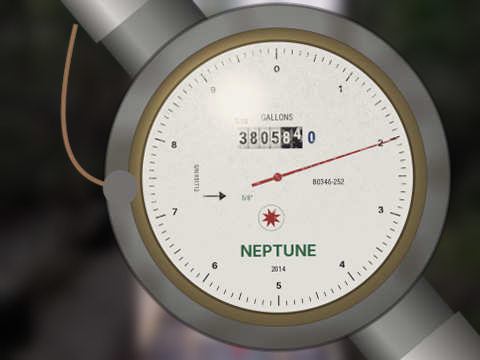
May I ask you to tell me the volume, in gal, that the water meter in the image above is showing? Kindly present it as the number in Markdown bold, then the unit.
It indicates **3805842.0** gal
